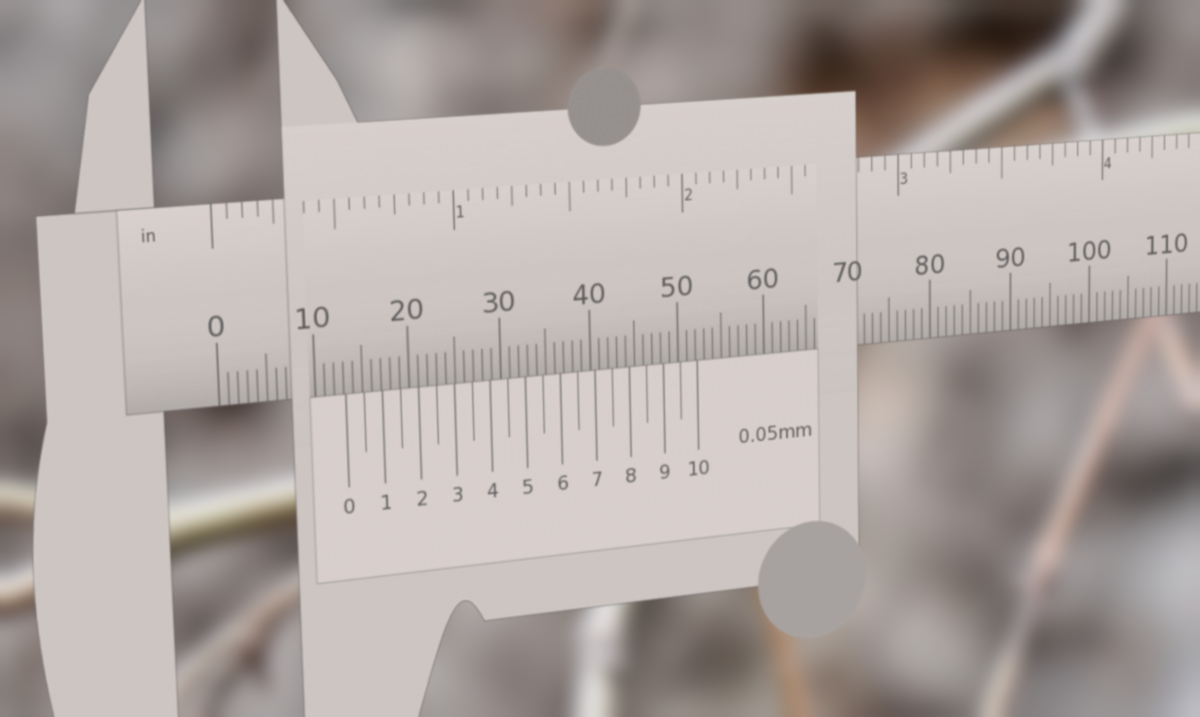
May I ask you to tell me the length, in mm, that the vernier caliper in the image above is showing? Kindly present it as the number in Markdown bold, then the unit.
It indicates **13.2** mm
